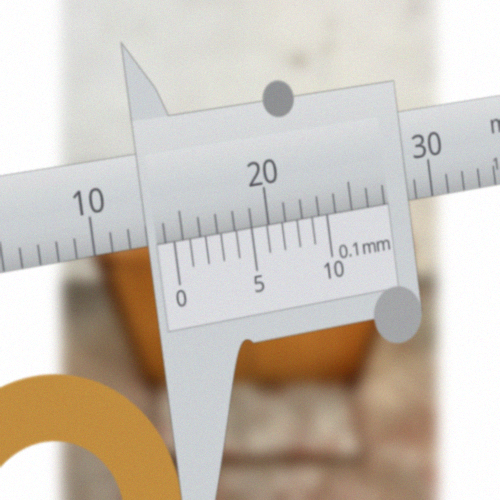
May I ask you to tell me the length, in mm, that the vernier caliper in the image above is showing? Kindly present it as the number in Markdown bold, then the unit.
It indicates **14.5** mm
